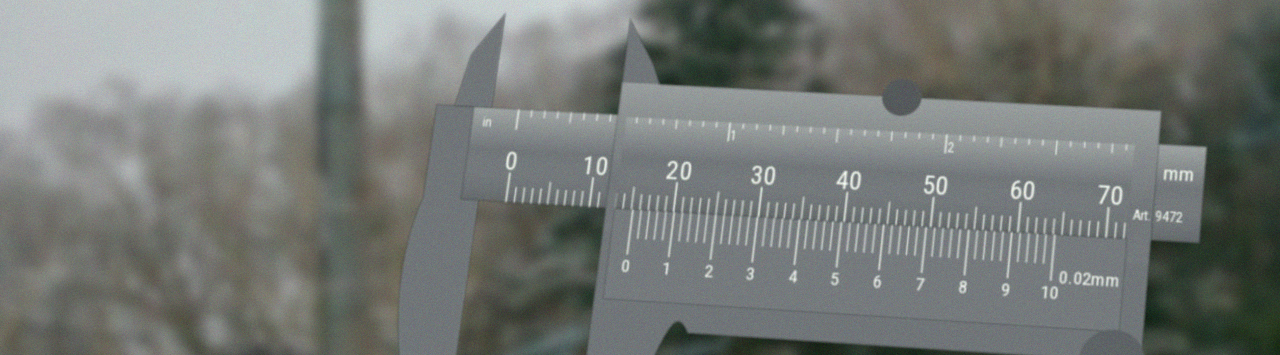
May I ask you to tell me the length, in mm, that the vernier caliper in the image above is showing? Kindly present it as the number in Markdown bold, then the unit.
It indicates **15.2** mm
